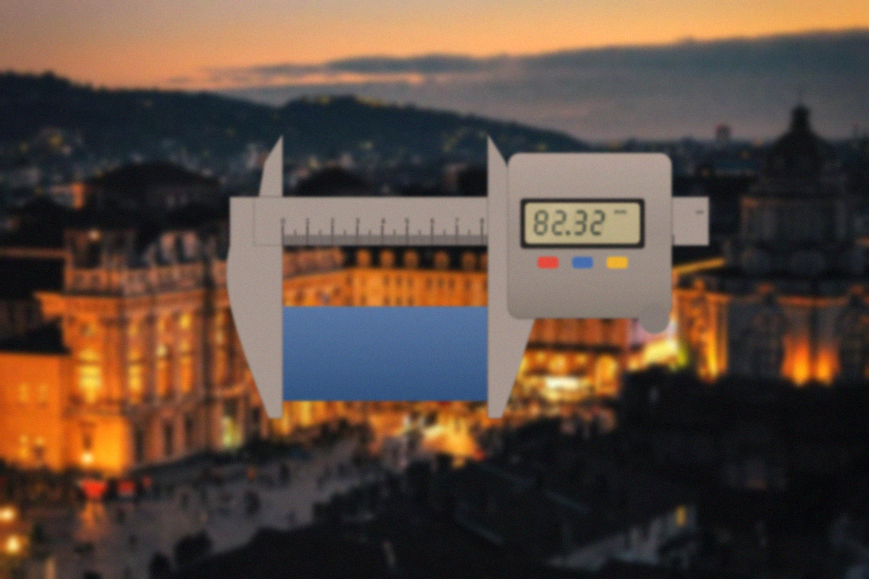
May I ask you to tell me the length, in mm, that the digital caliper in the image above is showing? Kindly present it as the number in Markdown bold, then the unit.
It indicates **82.32** mm
